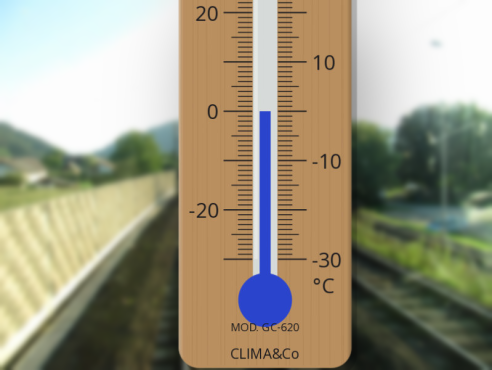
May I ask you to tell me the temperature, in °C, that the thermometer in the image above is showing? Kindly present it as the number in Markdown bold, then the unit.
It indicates **0** °C
